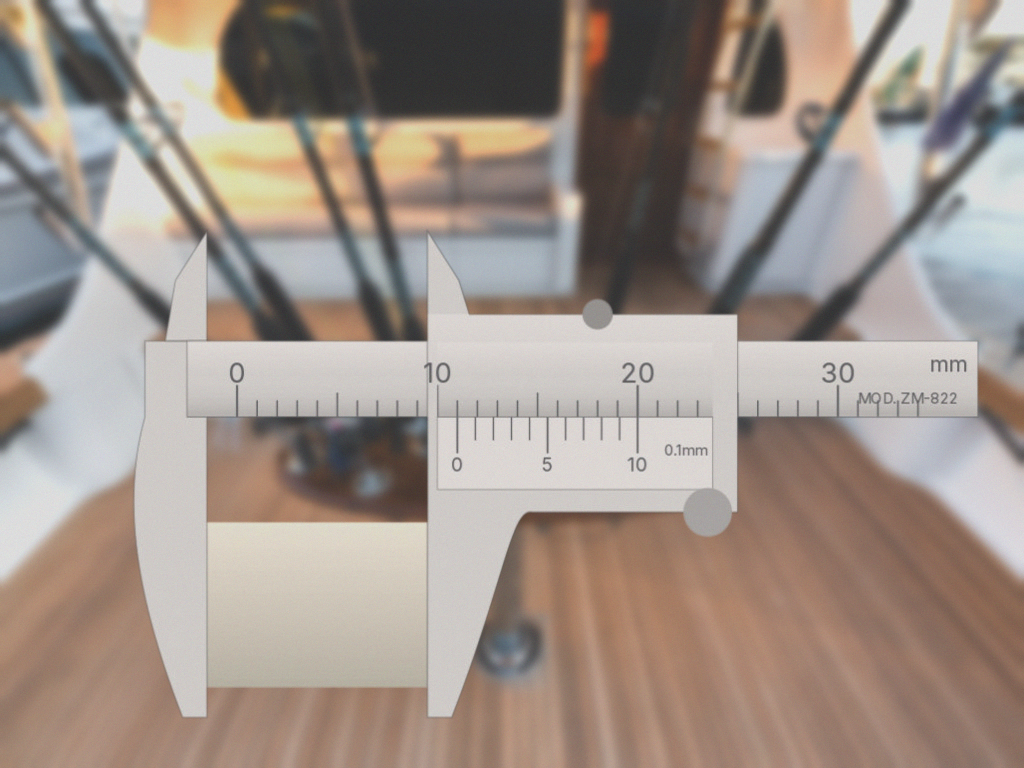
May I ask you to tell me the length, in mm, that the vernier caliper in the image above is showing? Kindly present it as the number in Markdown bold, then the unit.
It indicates **11.0** mm
